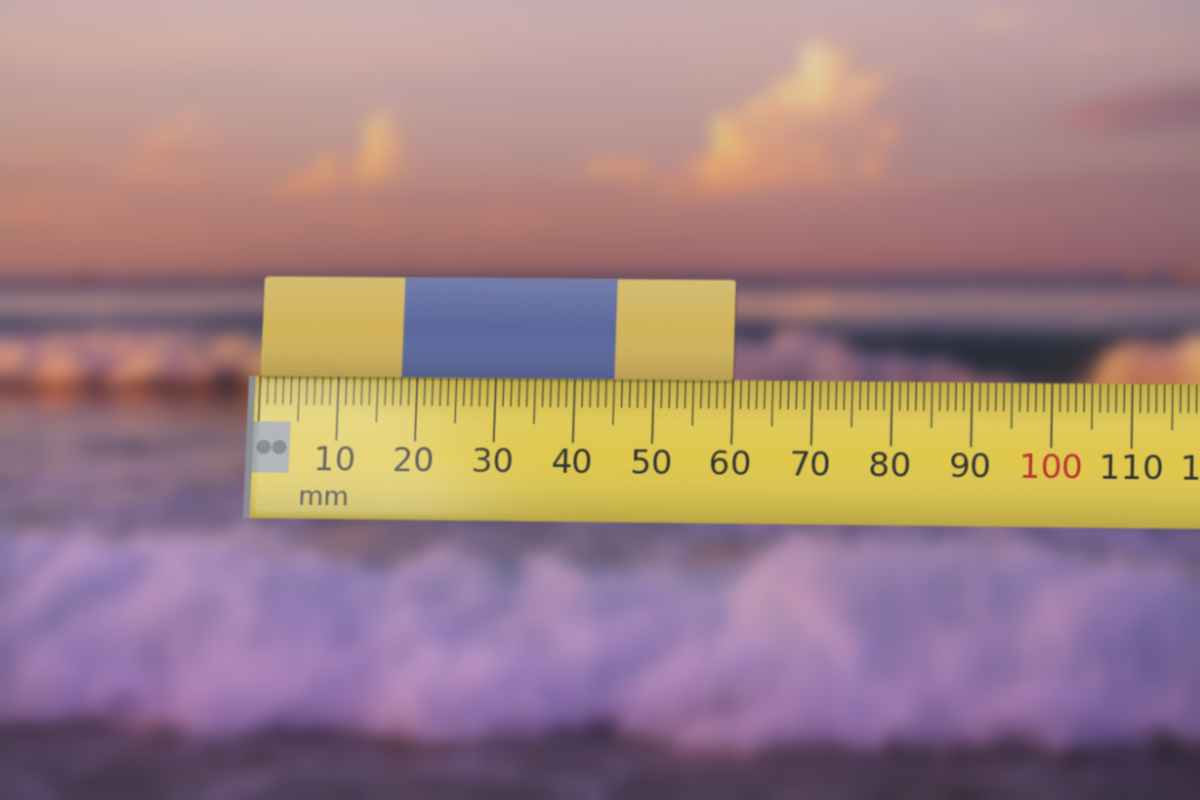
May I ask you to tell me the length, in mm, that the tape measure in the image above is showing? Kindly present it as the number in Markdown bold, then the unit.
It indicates **60** mm
